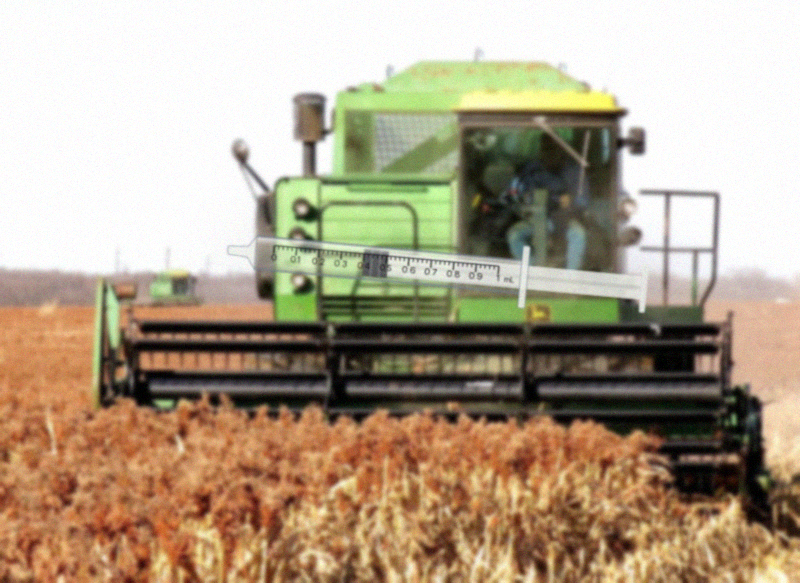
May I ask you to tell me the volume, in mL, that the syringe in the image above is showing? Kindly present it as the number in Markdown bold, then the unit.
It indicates **0.4** mL
